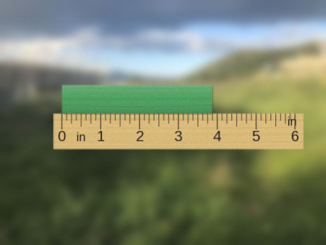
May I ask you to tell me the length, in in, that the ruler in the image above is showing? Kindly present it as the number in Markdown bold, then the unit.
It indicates **3.875** in
